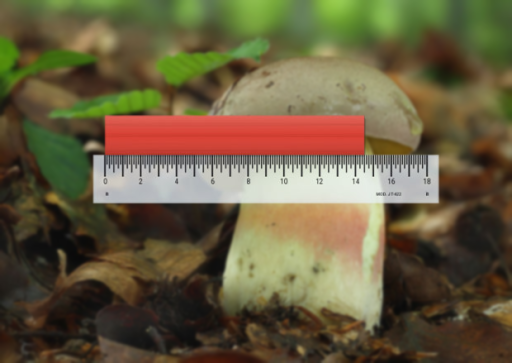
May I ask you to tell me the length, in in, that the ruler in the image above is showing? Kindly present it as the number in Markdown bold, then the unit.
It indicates **14.5** in
